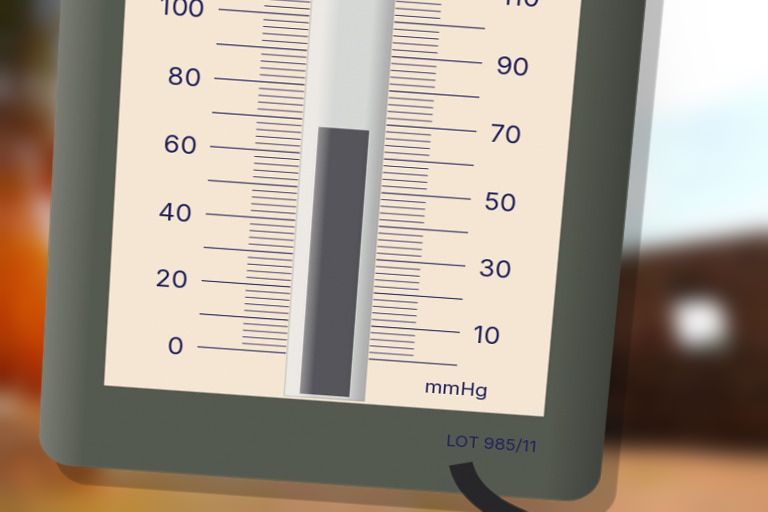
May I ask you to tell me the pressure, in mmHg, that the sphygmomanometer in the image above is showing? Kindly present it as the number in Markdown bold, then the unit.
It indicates **68** mmHg
